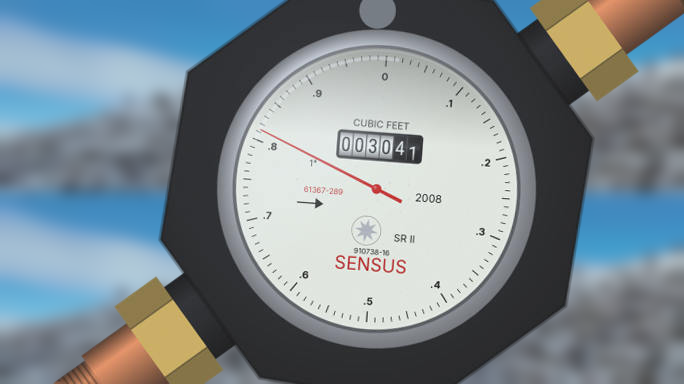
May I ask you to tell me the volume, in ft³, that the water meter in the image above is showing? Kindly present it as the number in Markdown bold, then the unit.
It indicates **3040.81** ft³
